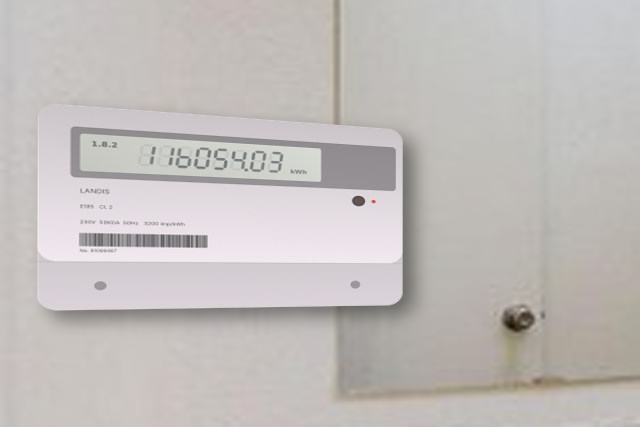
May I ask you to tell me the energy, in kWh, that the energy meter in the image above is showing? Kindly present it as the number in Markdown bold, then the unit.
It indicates **116054.03** kWh
